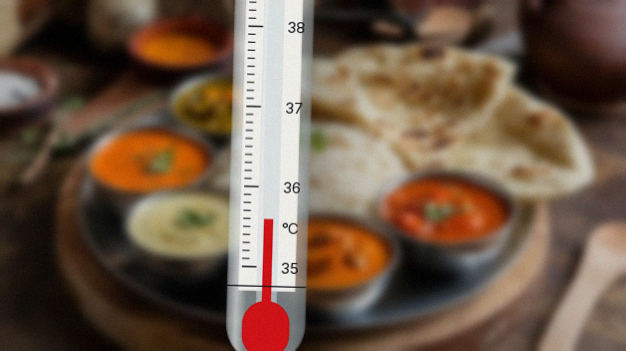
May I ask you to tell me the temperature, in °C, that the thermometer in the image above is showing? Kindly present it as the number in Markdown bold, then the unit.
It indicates **35.6** °C
